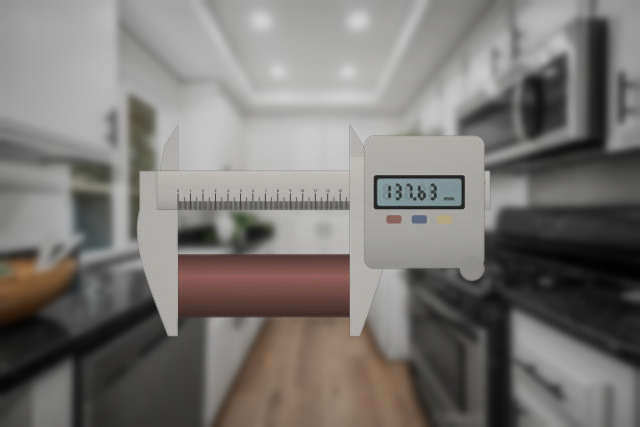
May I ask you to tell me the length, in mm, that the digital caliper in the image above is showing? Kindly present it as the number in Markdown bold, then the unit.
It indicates **137.63** mm
